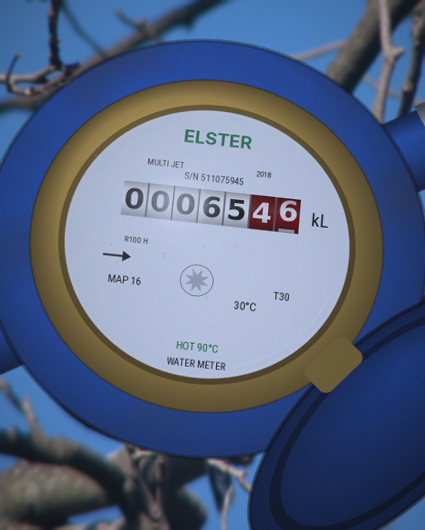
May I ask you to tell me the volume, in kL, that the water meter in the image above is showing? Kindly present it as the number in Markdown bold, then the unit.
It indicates **65.46** kL
